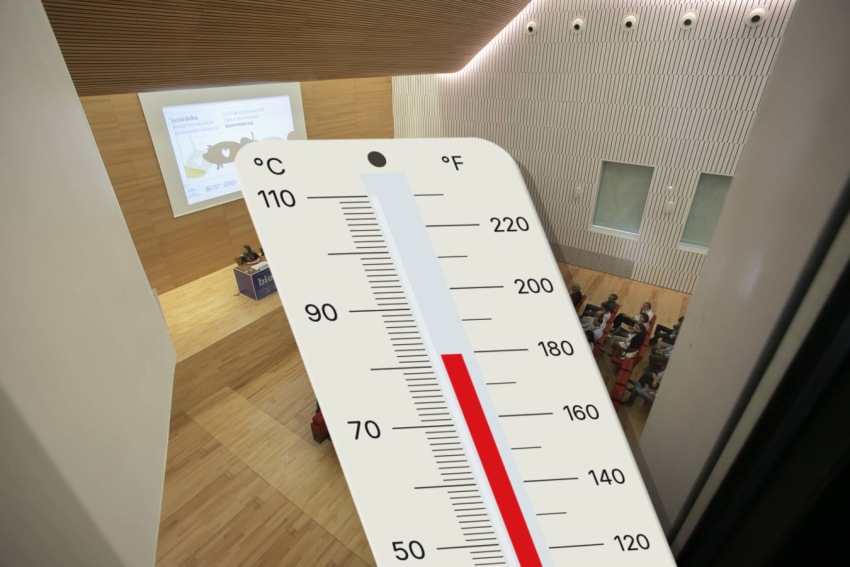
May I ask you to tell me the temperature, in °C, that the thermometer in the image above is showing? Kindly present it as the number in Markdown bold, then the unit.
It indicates **82** °C
